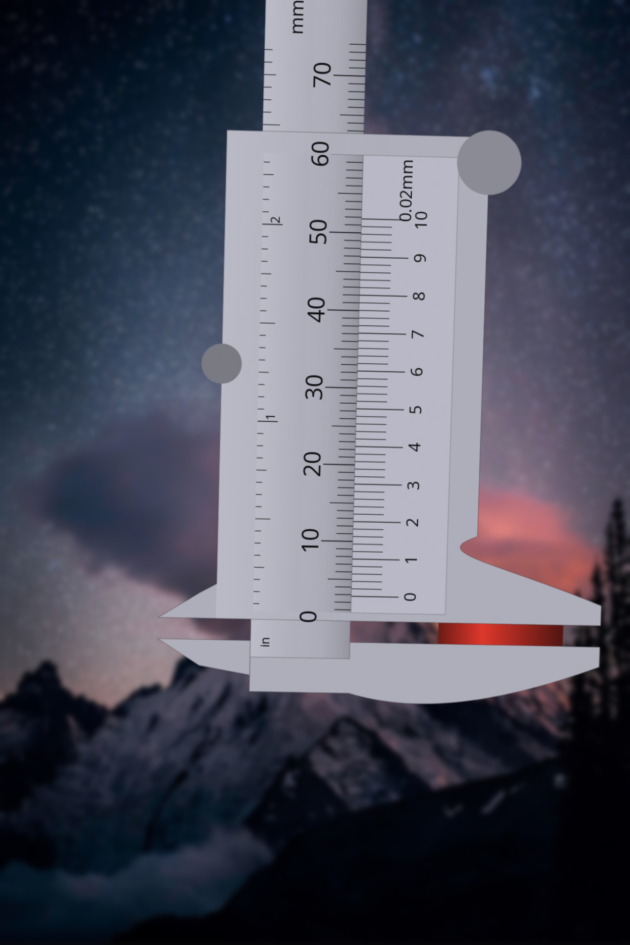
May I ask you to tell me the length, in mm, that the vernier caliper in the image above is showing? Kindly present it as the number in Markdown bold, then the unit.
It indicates **2.8** mm
